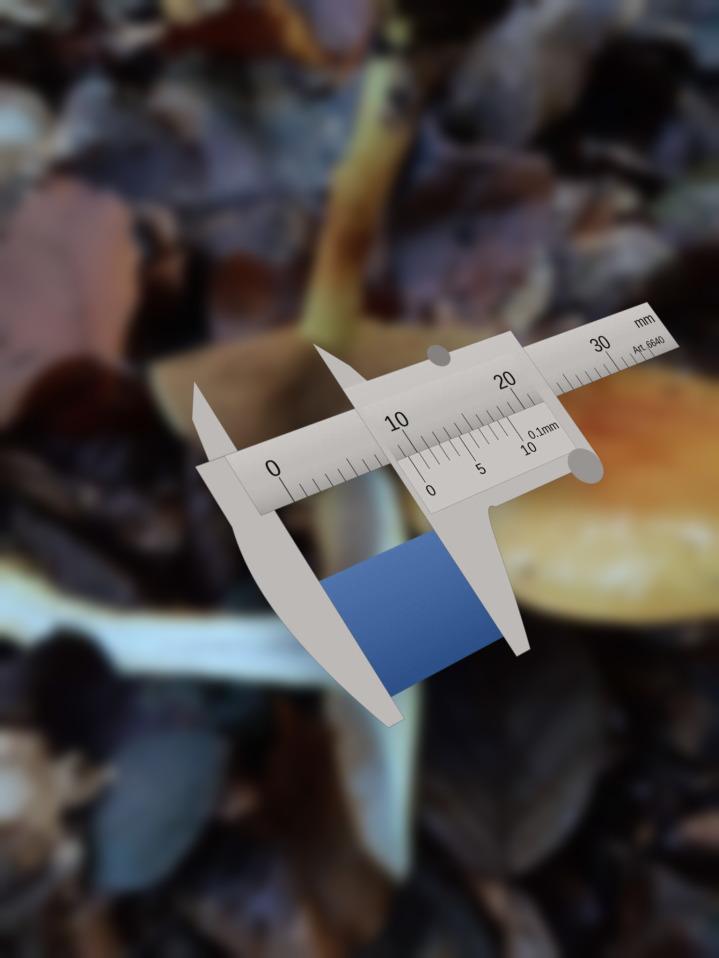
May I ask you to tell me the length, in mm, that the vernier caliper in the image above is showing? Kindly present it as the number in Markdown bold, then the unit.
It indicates **9.2** mm
